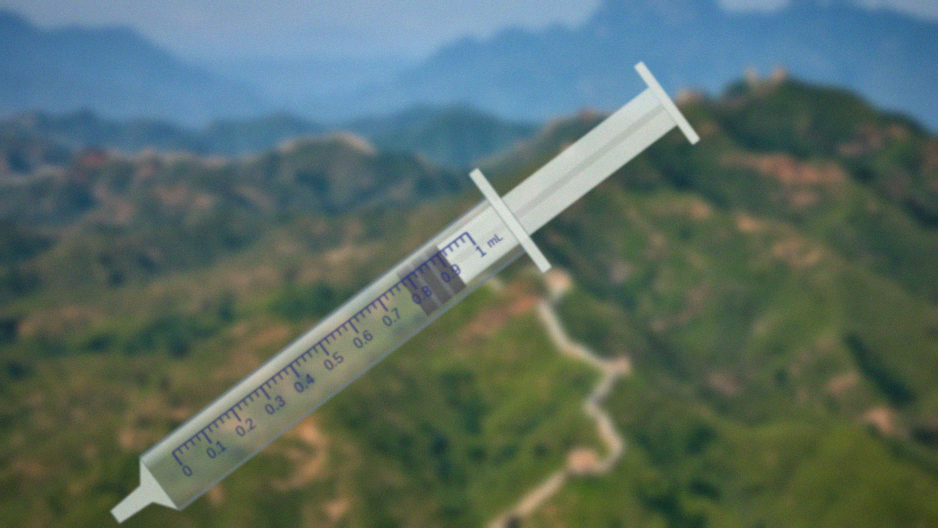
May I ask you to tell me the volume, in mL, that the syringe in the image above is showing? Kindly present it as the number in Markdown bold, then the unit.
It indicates **0.78** mL
